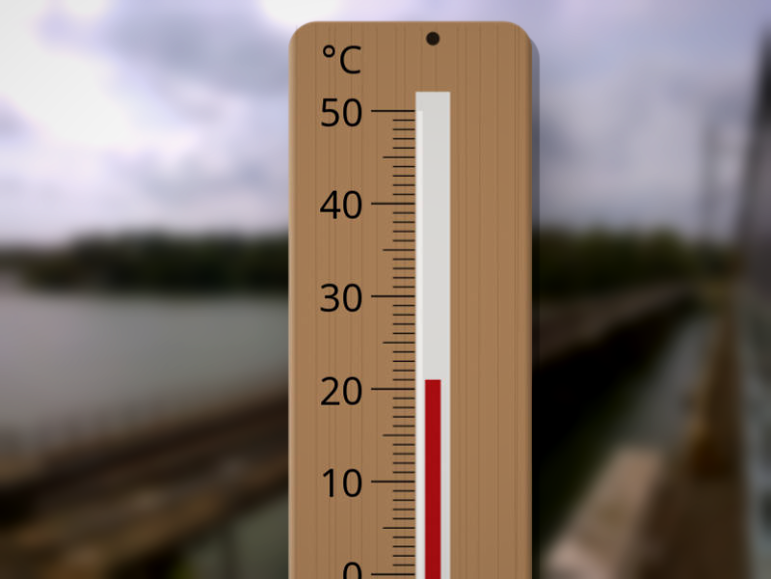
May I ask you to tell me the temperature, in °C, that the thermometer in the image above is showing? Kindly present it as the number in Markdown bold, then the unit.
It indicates **21** °C
